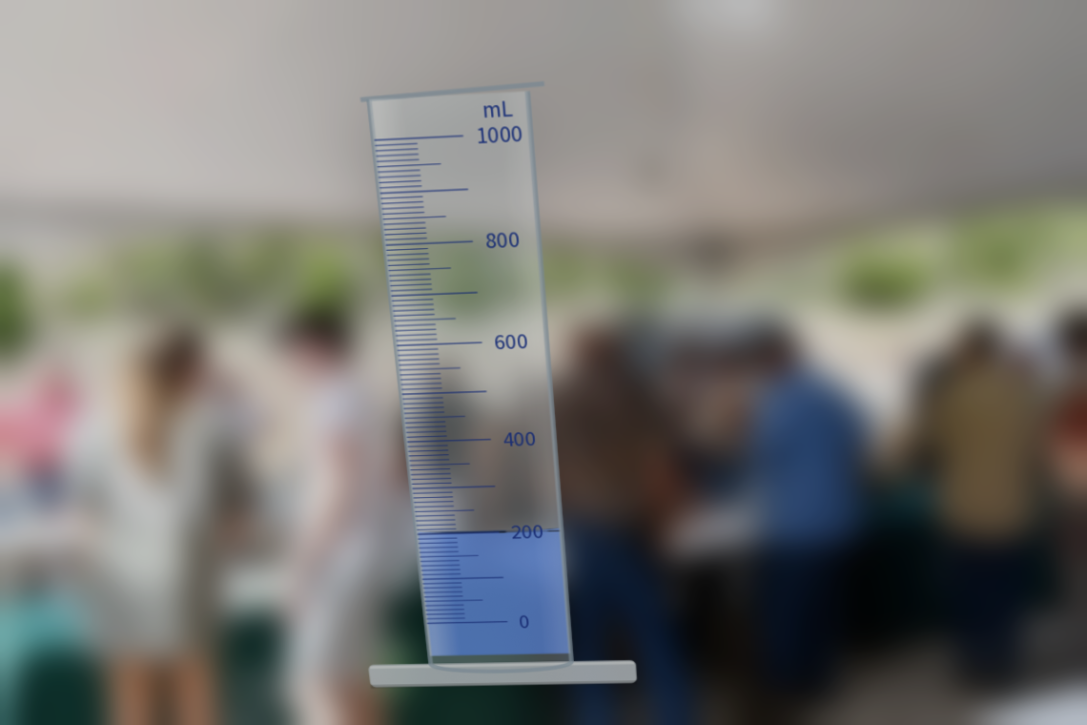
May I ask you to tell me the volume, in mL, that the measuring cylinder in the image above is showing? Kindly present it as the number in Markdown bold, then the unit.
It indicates **200** mL
